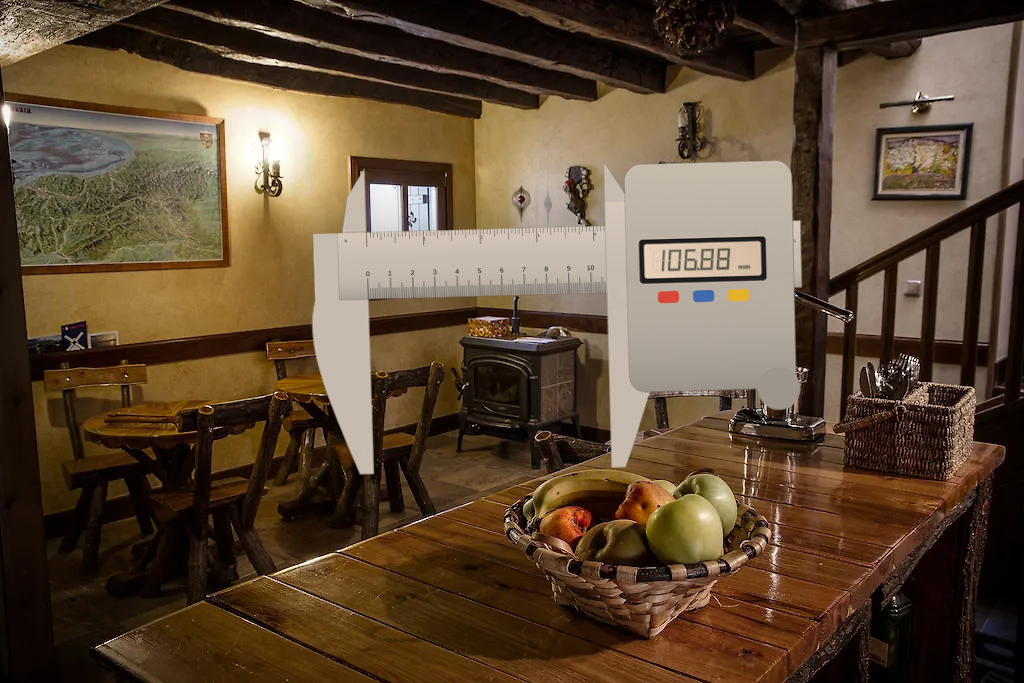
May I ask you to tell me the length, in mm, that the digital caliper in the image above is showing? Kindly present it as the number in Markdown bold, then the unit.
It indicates **106.88** mm
